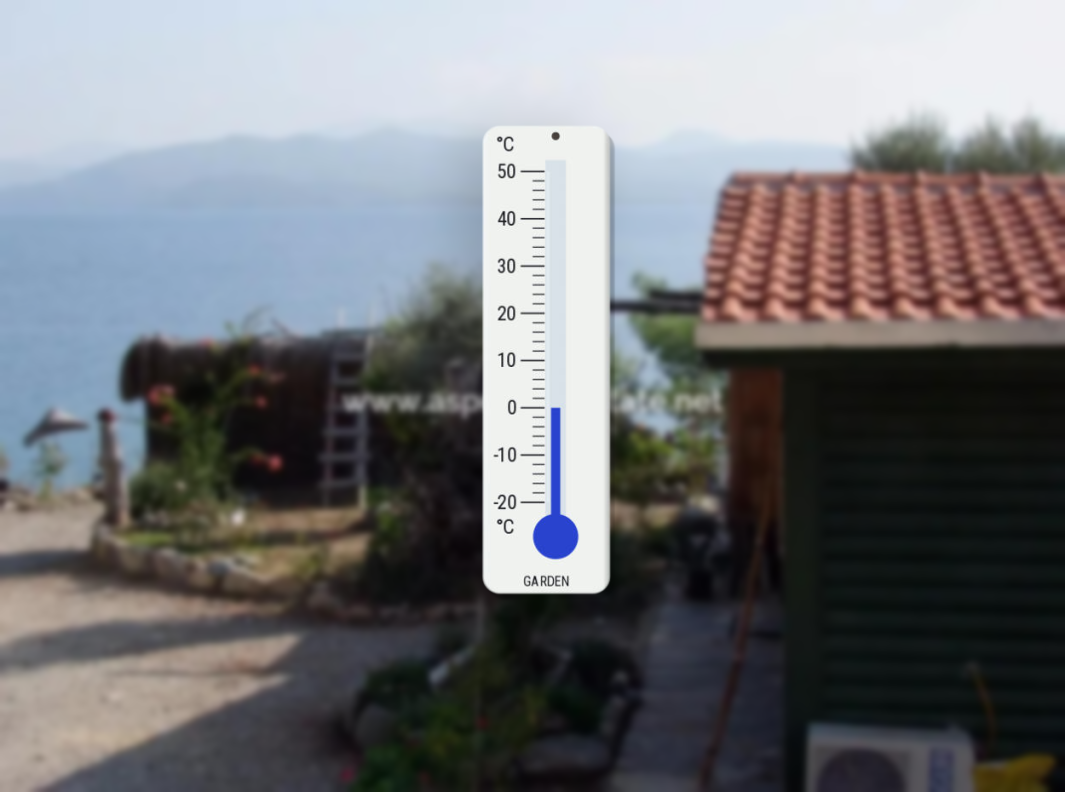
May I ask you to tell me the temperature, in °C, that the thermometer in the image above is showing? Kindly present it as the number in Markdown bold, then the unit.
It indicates **0** °C
